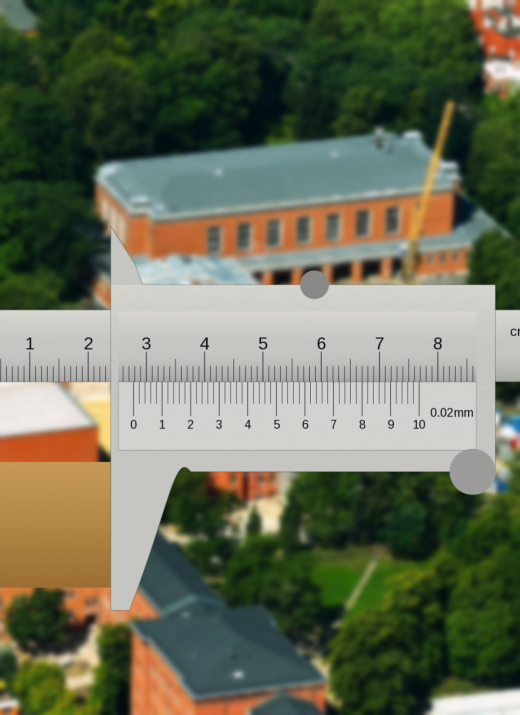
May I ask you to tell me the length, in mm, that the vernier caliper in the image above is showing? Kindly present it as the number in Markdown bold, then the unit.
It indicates **27.8** mm
